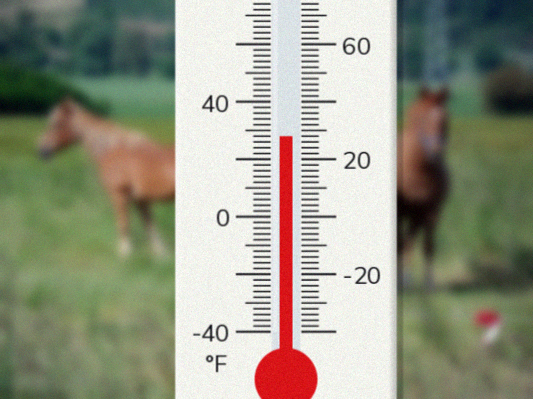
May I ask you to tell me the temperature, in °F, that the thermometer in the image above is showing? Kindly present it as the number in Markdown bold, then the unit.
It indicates **28** °F
